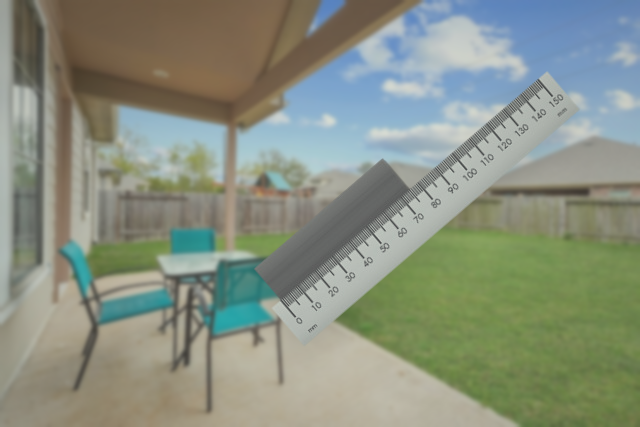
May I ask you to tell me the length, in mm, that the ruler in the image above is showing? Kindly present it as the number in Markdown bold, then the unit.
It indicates **75** mm
